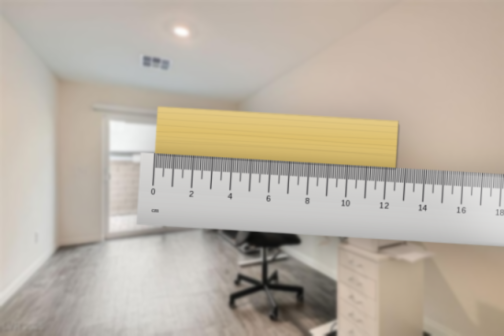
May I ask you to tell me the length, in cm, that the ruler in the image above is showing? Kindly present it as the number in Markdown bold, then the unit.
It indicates **12.5** cm
